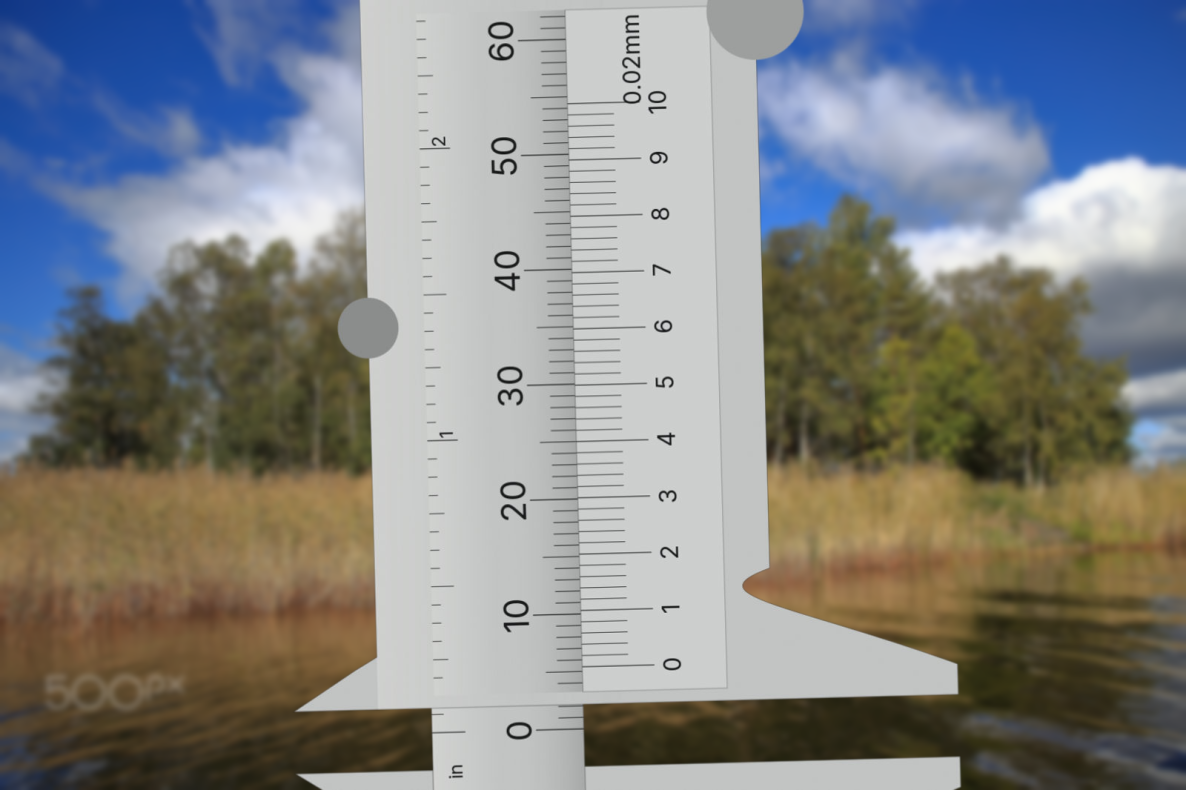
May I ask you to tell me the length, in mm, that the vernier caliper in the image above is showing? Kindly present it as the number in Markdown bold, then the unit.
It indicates **5.4** mm
